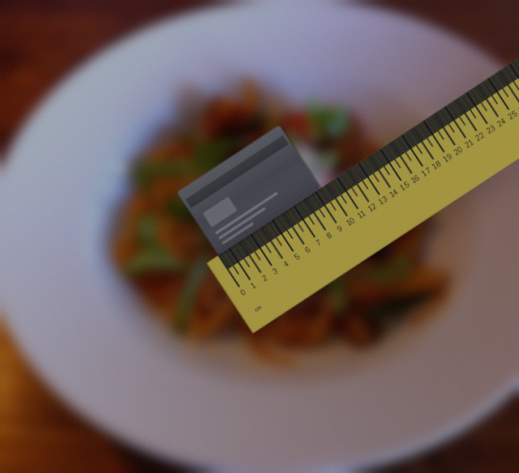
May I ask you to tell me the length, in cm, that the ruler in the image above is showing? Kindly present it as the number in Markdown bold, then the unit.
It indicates **9.5** cm
